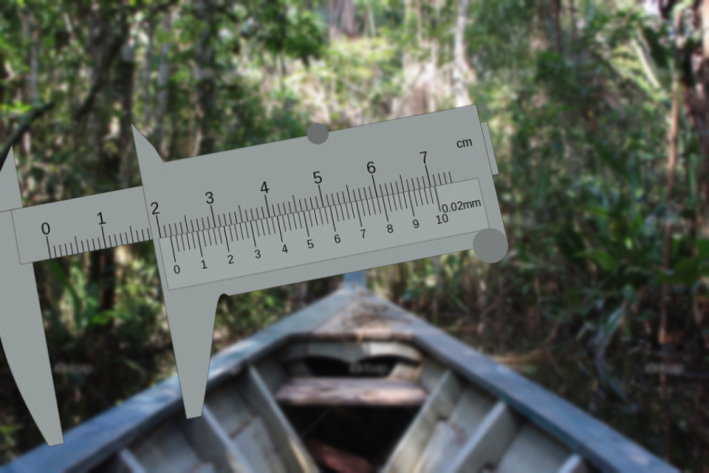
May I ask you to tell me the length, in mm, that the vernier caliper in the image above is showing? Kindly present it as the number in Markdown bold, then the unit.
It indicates **21.8** mm
